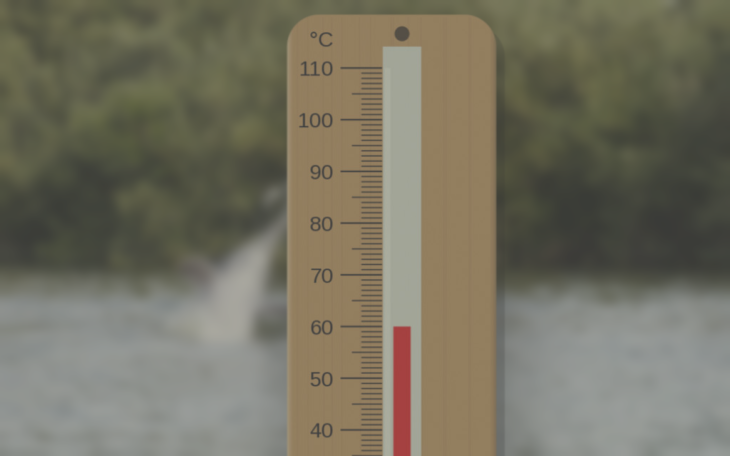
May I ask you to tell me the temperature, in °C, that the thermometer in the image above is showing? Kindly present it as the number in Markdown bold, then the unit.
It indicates **60** °C
